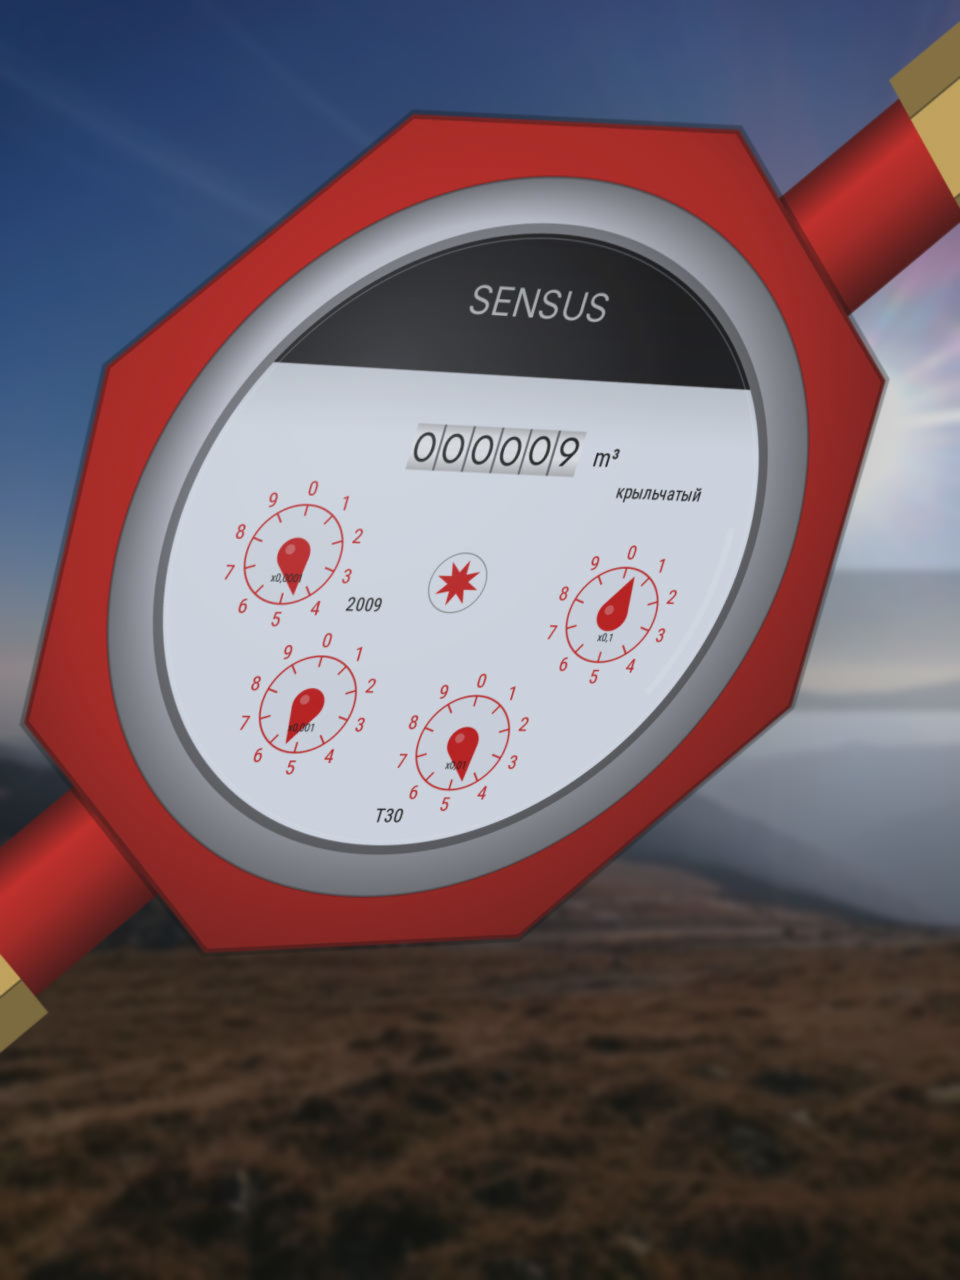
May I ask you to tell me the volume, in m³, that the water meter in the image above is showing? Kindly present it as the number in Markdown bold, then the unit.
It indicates **9.0454** m³
